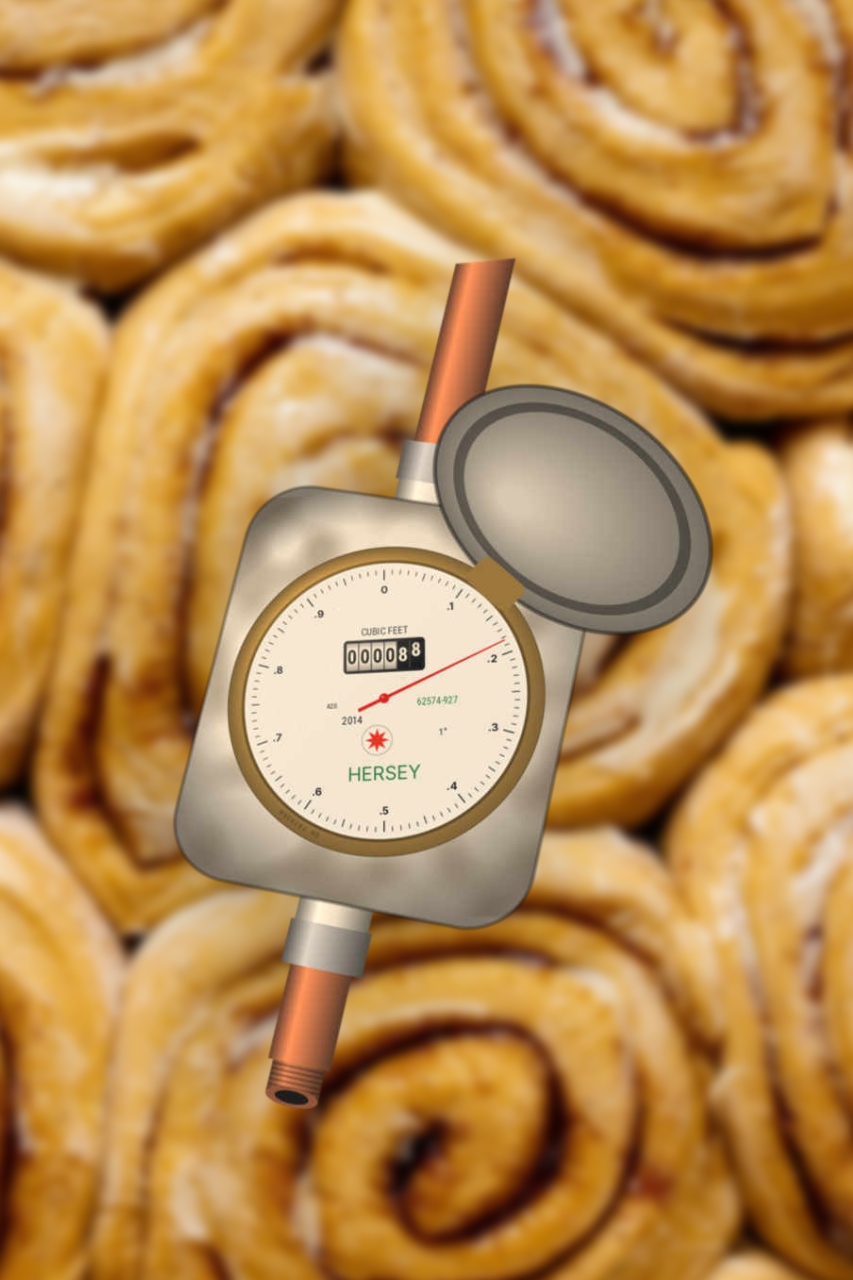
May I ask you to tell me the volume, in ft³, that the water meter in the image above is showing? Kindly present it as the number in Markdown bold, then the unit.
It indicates **88.18** ft³
